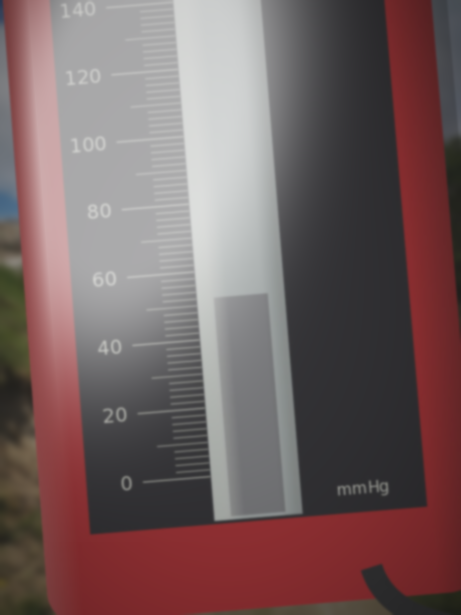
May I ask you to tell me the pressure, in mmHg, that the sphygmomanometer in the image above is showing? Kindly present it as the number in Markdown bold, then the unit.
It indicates **52** mmHg
